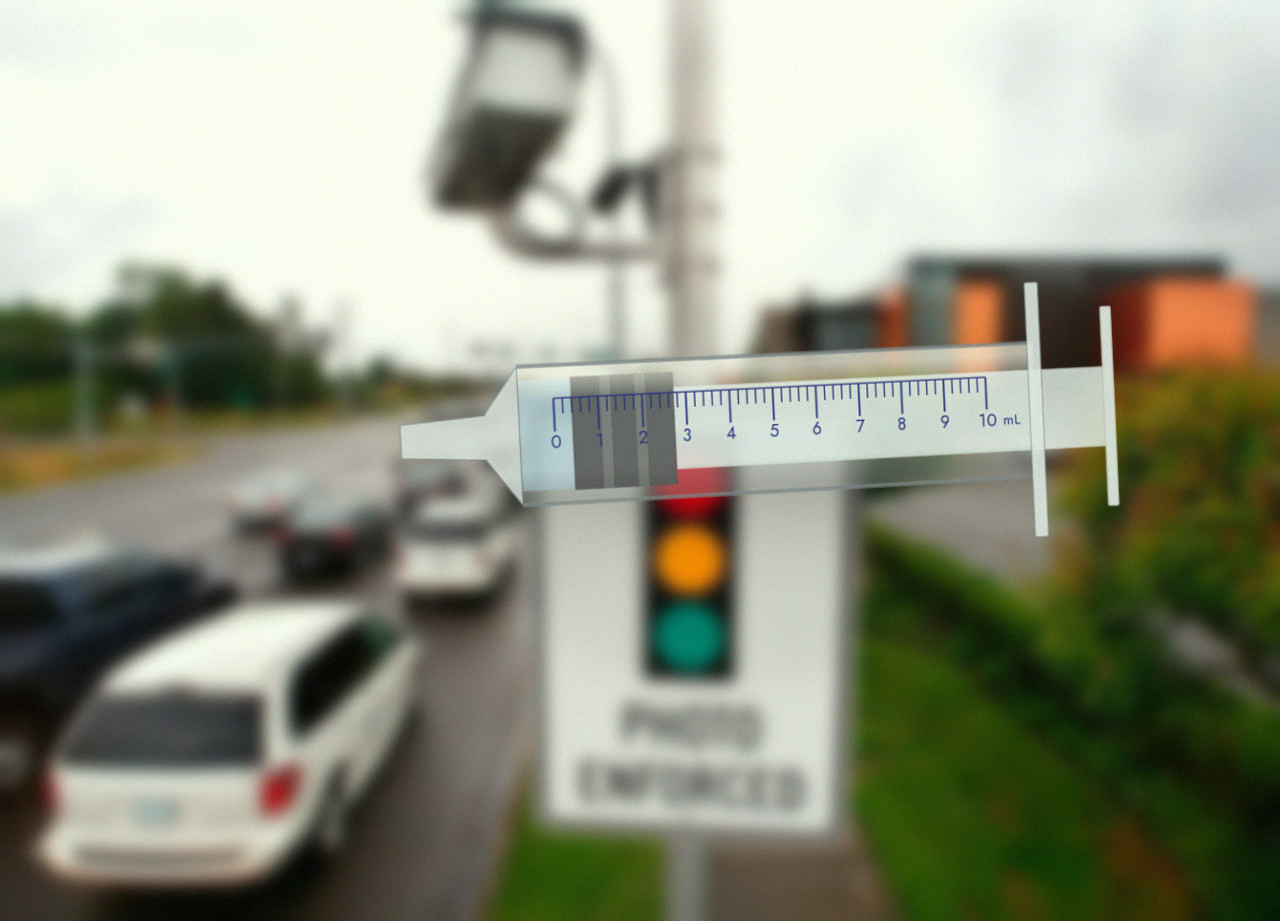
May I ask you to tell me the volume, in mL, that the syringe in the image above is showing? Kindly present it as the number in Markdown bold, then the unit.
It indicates **0.4** mL
